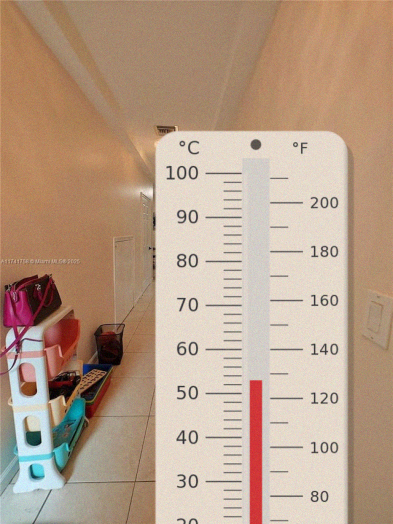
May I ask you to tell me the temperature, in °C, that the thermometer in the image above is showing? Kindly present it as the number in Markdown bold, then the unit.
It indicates **53** °C
